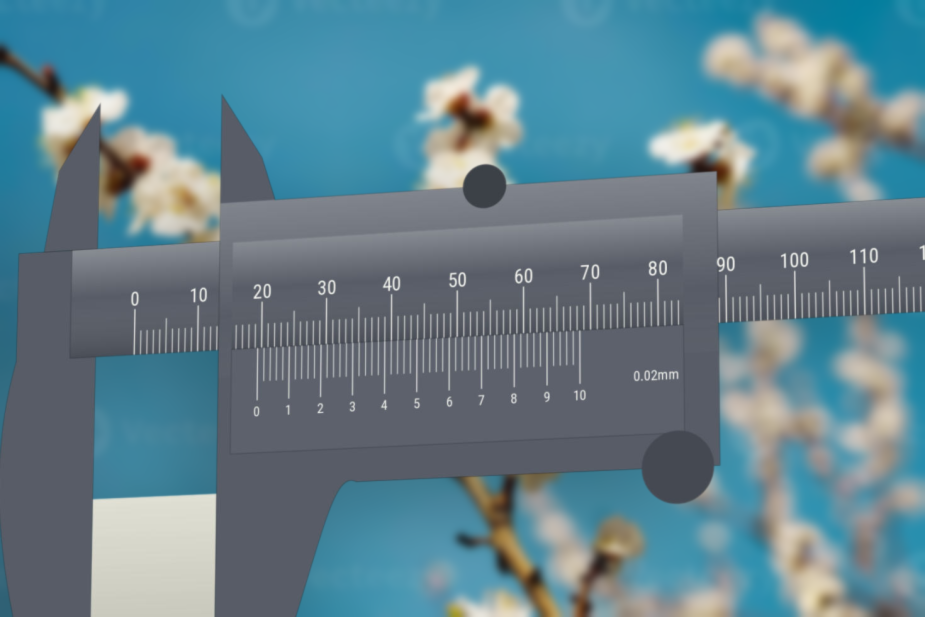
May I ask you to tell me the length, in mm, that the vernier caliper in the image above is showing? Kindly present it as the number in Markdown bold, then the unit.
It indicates **19.4** mm
